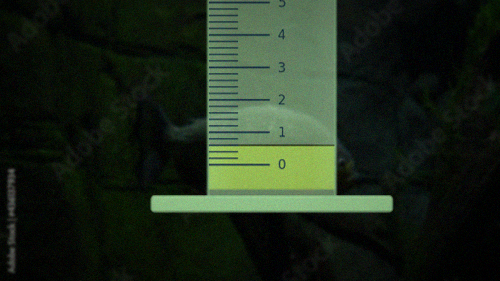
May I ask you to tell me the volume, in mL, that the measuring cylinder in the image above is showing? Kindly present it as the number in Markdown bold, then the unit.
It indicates **0.6** mL
